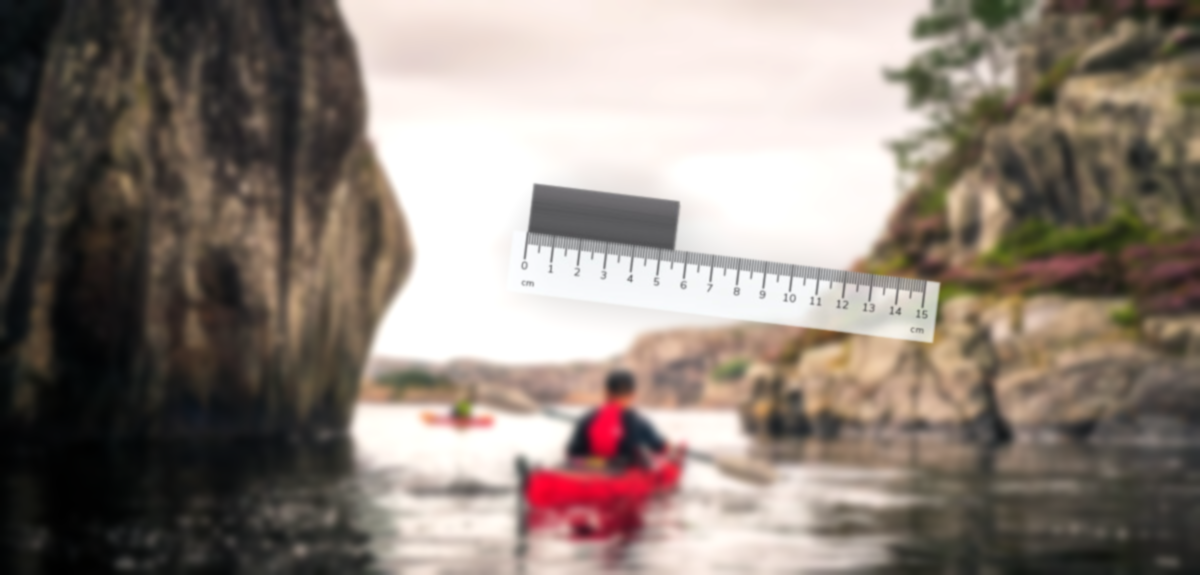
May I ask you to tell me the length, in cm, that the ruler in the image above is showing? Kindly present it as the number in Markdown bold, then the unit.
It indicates **5.5** cm
